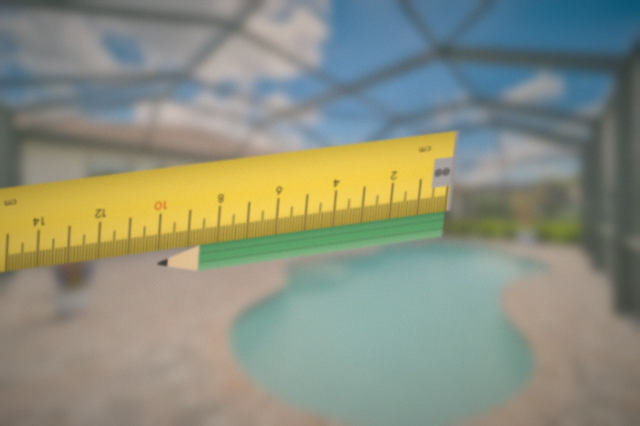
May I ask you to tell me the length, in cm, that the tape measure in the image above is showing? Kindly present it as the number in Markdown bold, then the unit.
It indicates **10** cm
